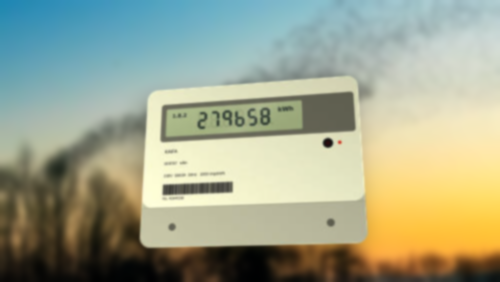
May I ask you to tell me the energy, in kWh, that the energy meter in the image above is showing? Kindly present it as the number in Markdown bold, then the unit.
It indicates **279658** kWh
